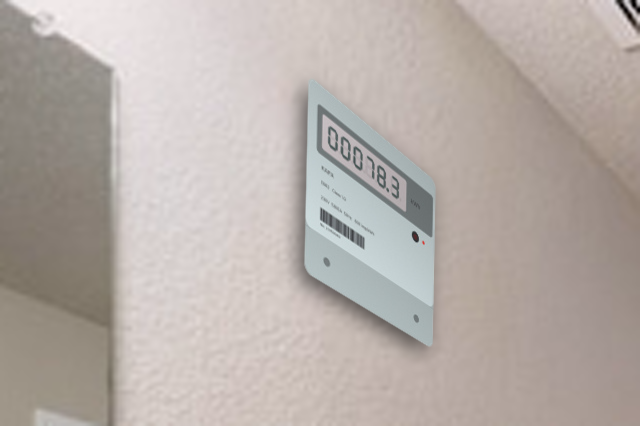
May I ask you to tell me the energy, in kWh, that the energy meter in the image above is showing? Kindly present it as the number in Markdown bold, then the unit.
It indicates **78.3** kWh
